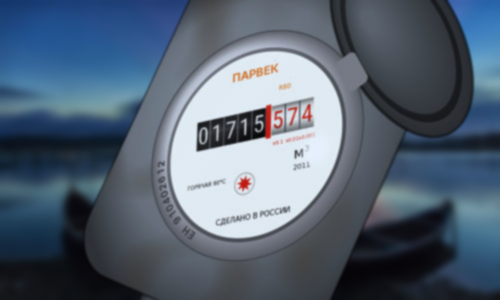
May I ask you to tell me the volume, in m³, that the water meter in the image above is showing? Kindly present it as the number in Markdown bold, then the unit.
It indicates **1715.574** m³
